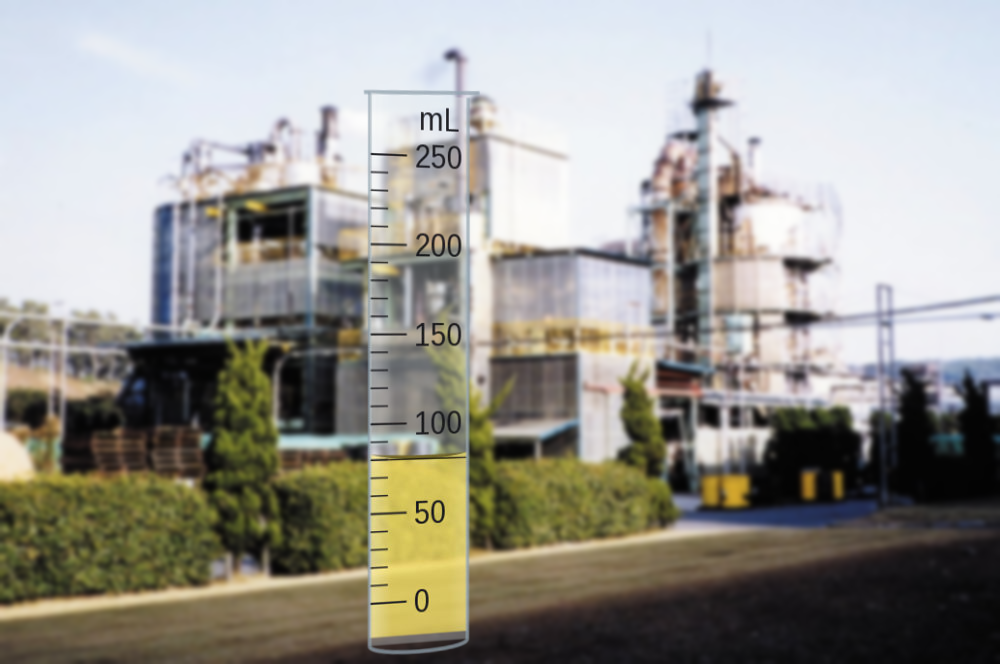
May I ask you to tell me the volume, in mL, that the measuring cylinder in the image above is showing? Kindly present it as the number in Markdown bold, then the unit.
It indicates **80** mL
